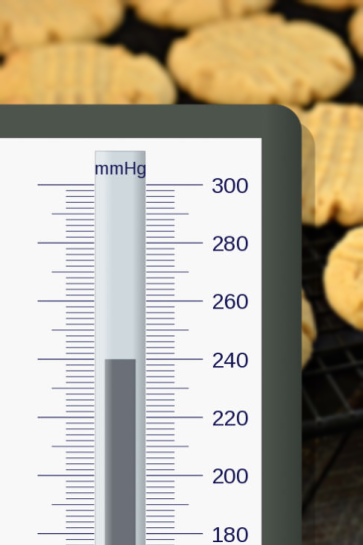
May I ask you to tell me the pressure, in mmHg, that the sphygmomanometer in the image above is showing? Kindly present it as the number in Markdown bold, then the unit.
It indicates **240** mmHg
